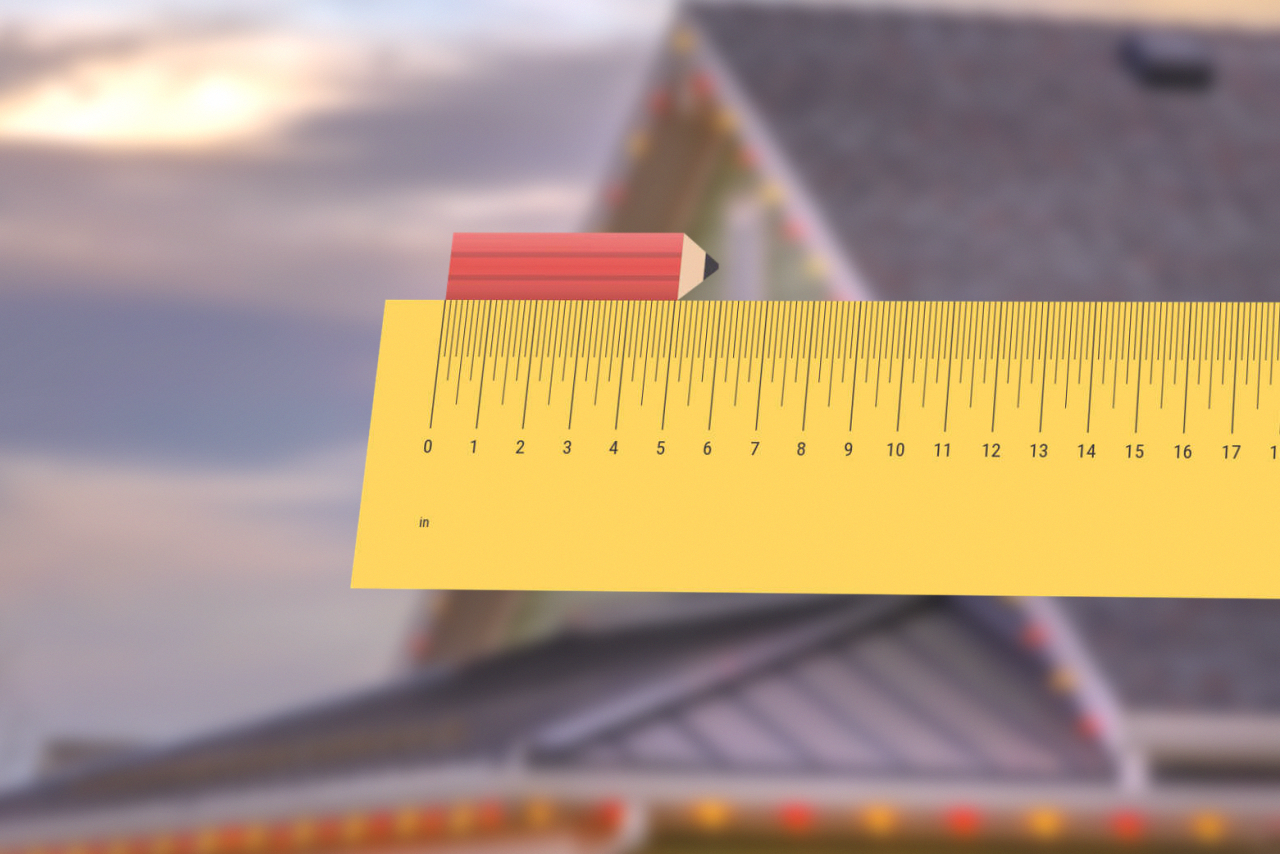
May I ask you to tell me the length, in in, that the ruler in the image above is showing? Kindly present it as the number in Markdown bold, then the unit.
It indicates **5.875** in
